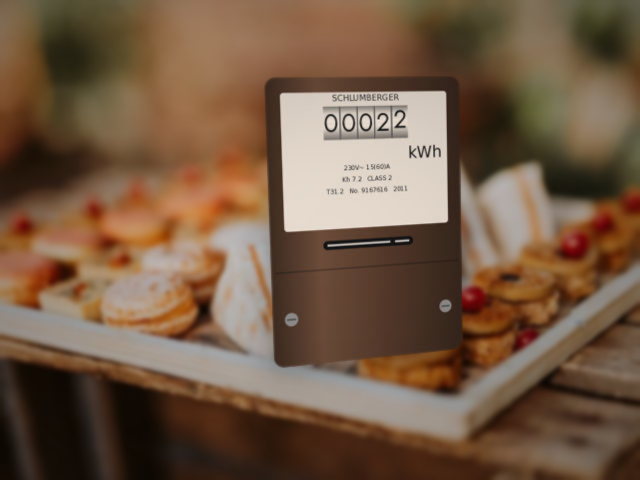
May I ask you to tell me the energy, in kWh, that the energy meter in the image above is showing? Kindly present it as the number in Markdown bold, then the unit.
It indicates **22** kWh
